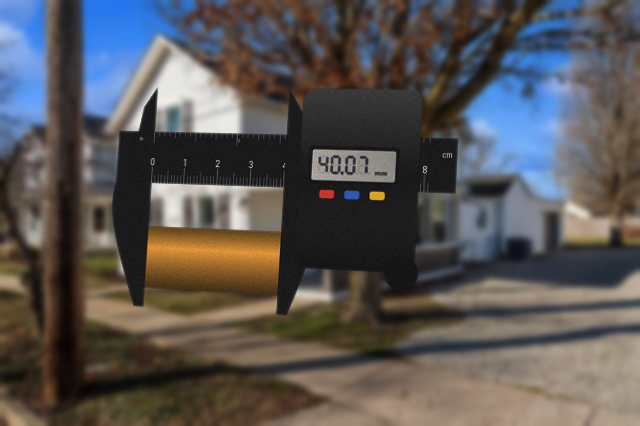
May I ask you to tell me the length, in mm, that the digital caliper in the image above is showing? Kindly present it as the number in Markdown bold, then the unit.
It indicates **40.07** mm
